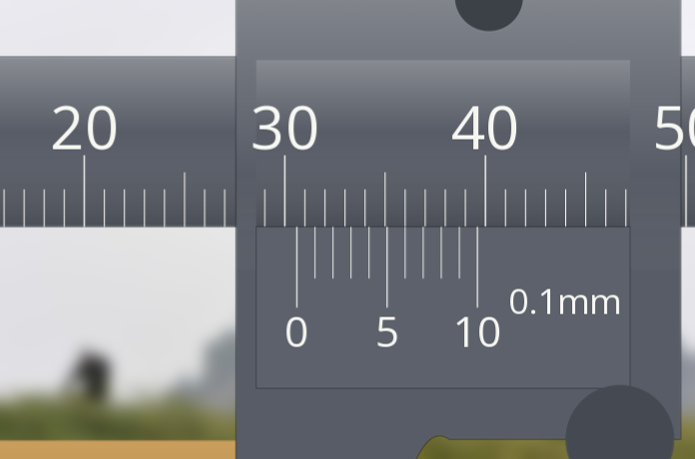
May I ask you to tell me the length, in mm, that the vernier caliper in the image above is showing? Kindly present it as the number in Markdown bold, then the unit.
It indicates **30.6** mm
